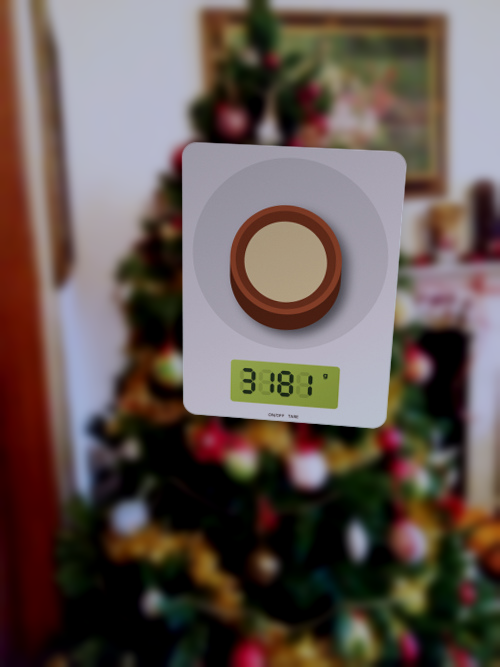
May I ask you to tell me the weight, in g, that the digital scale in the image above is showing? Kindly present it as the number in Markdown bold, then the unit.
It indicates **3181** g
